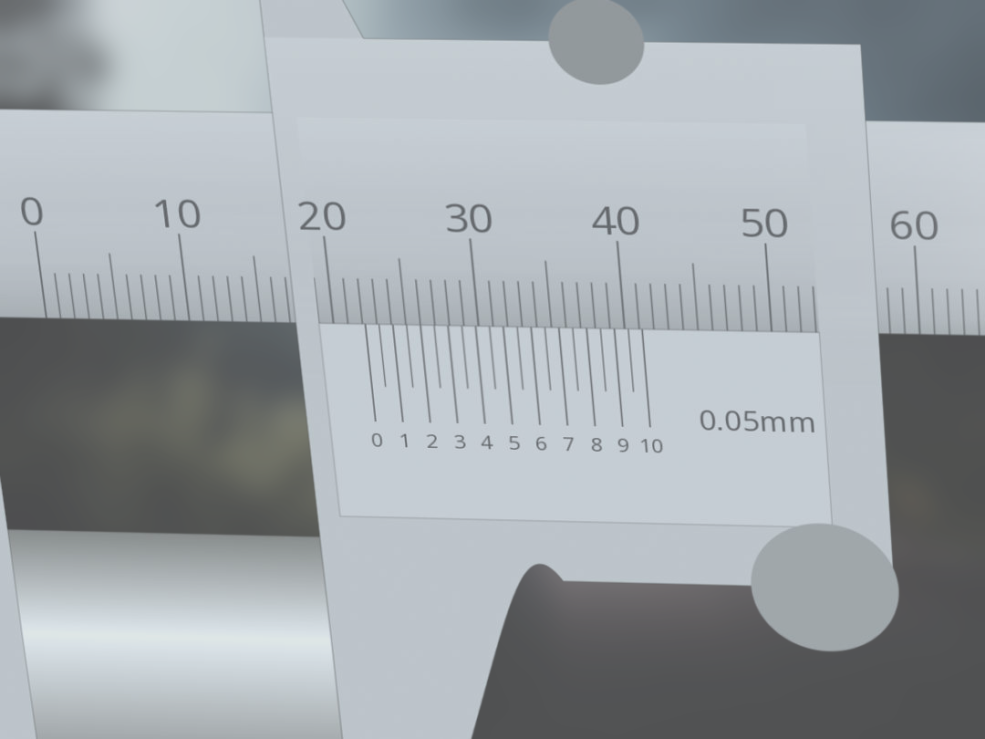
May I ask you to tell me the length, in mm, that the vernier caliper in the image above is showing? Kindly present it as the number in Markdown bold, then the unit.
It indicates **22.2** mm
